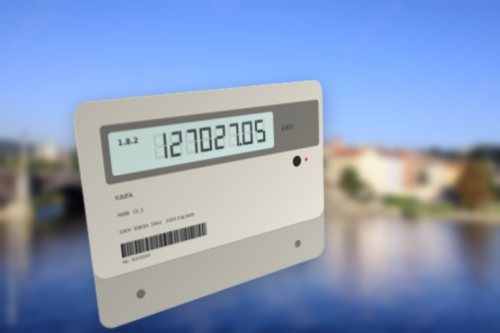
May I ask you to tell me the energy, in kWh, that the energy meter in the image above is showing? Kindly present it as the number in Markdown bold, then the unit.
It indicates **127027.05** kWh
